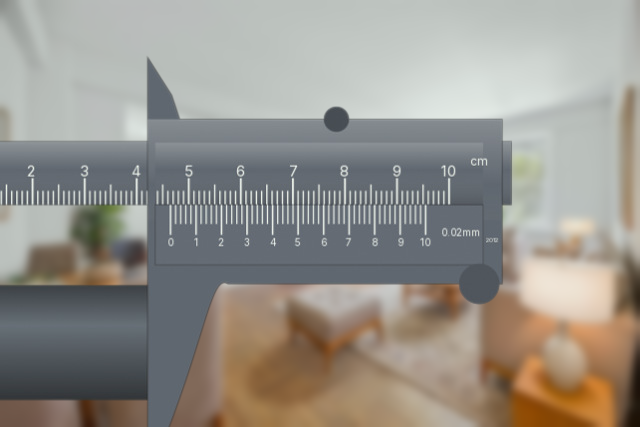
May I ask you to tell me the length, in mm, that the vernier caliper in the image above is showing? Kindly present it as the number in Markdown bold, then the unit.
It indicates **46.5** mm
